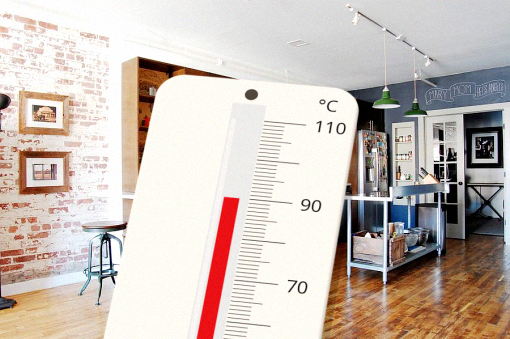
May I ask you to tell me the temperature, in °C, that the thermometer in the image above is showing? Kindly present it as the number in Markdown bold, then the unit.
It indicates **90** °C
